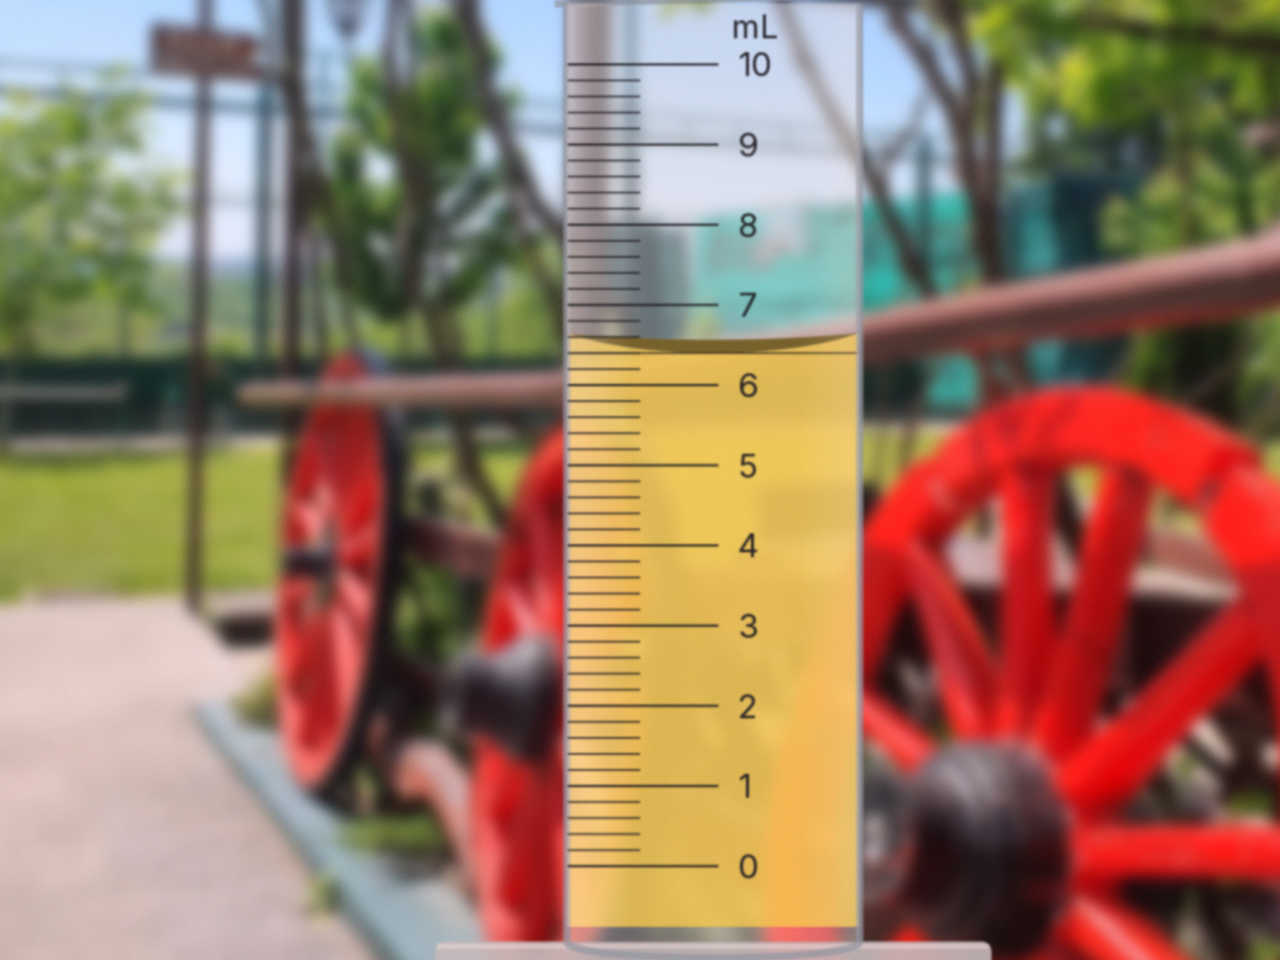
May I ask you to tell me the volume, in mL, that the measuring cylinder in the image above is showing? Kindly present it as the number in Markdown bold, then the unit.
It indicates **6.4** mL
